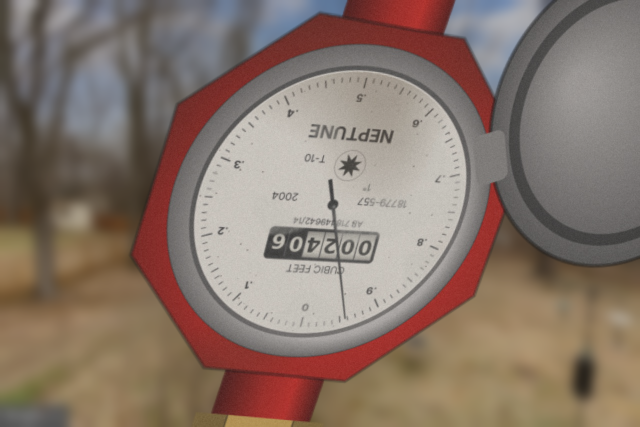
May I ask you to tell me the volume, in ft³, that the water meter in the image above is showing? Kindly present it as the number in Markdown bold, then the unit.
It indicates **2405.94** ft³
